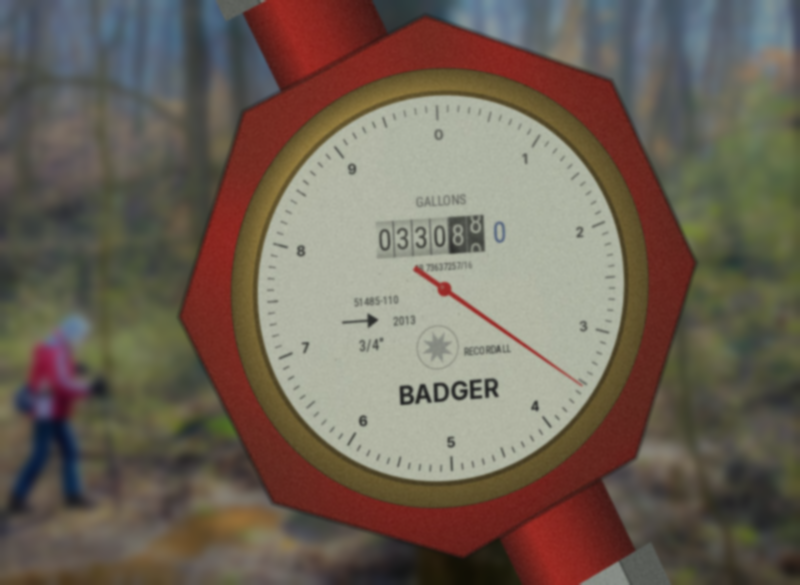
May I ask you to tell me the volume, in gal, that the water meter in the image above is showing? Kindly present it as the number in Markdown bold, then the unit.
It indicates **330883.5** gal
